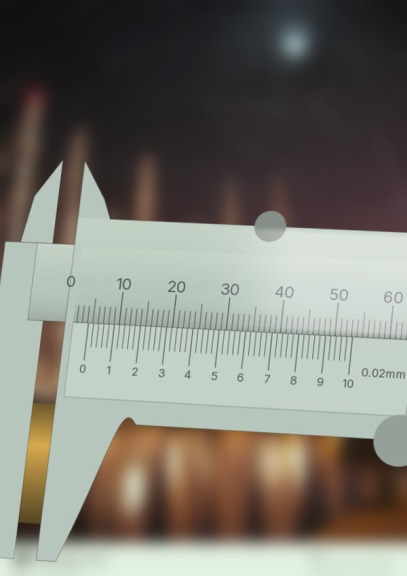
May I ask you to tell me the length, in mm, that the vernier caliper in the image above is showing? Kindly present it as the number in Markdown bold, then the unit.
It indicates **4.2** mm
